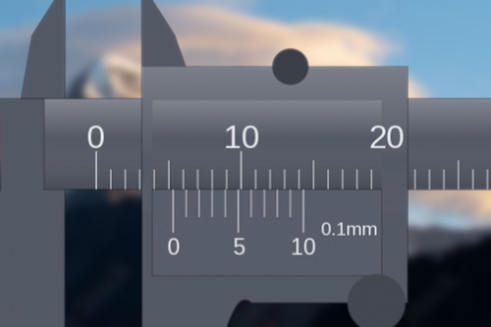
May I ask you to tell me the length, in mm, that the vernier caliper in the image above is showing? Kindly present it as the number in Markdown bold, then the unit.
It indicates **5.3** mm
